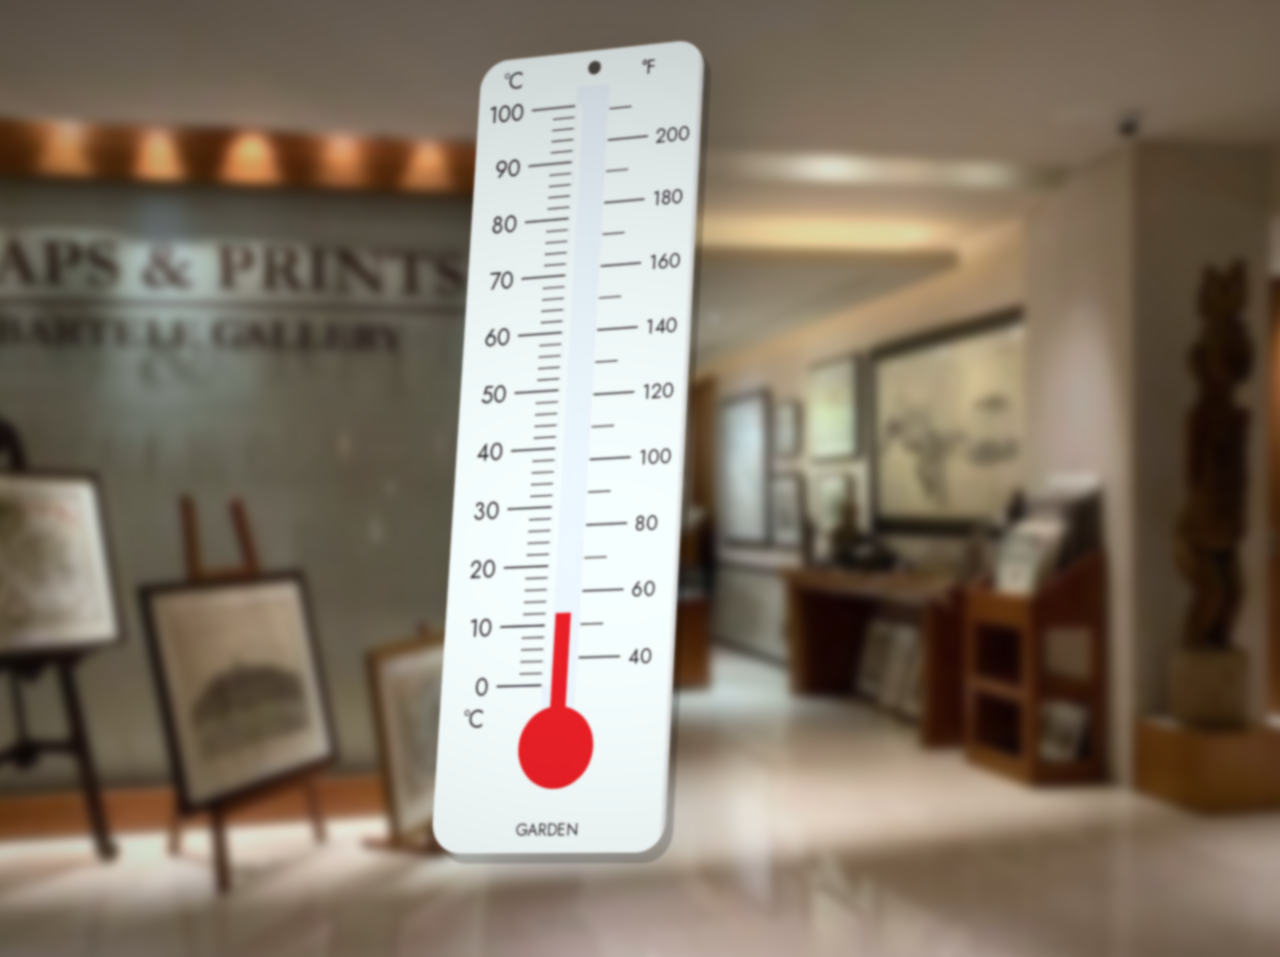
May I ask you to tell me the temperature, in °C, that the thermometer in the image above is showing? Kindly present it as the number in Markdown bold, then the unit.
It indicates **12** °C
